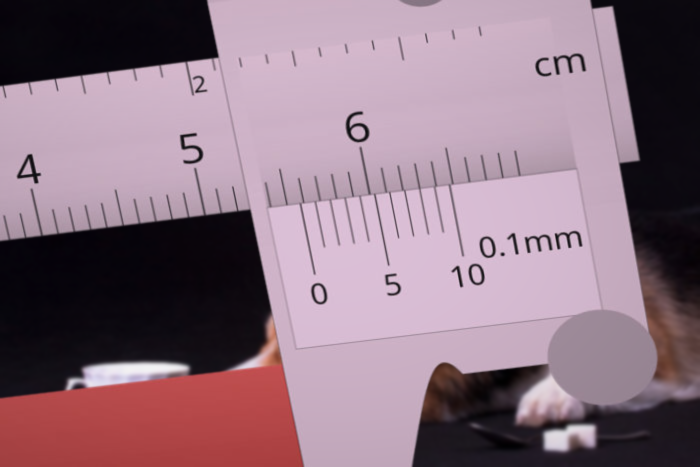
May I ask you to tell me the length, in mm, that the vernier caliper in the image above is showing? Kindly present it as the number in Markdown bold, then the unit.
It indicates **55.8** mm
